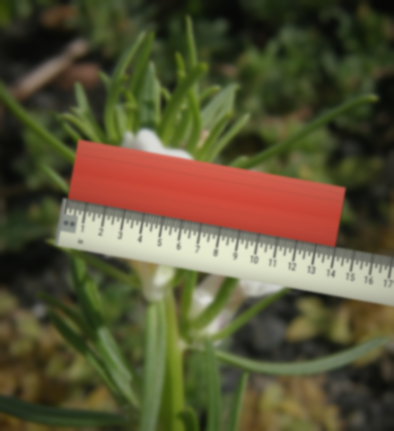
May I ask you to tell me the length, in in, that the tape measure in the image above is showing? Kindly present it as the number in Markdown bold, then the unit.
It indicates **14** in
